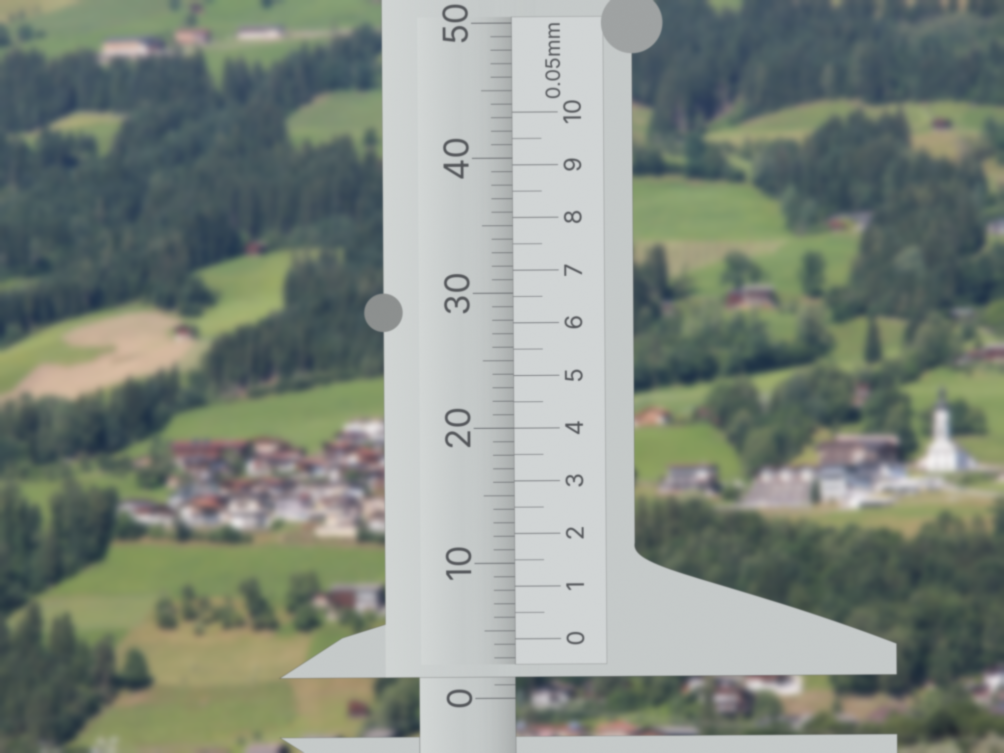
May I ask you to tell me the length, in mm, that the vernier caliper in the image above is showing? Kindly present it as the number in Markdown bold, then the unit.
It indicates **4.4** mm
